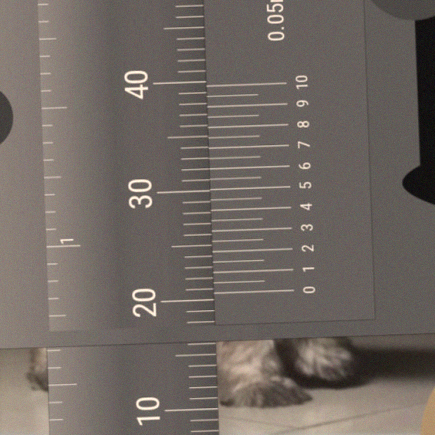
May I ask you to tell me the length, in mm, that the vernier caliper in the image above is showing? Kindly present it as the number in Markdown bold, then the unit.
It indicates **20.6** mm
